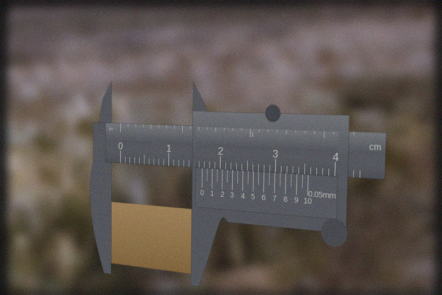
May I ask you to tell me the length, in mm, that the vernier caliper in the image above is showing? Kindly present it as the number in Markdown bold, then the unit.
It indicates **16.6** mm
